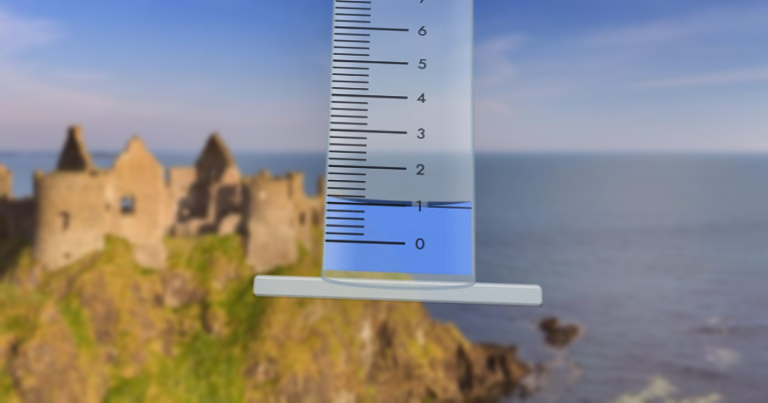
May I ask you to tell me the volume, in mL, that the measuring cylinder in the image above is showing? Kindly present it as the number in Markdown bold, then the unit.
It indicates **1** mL
